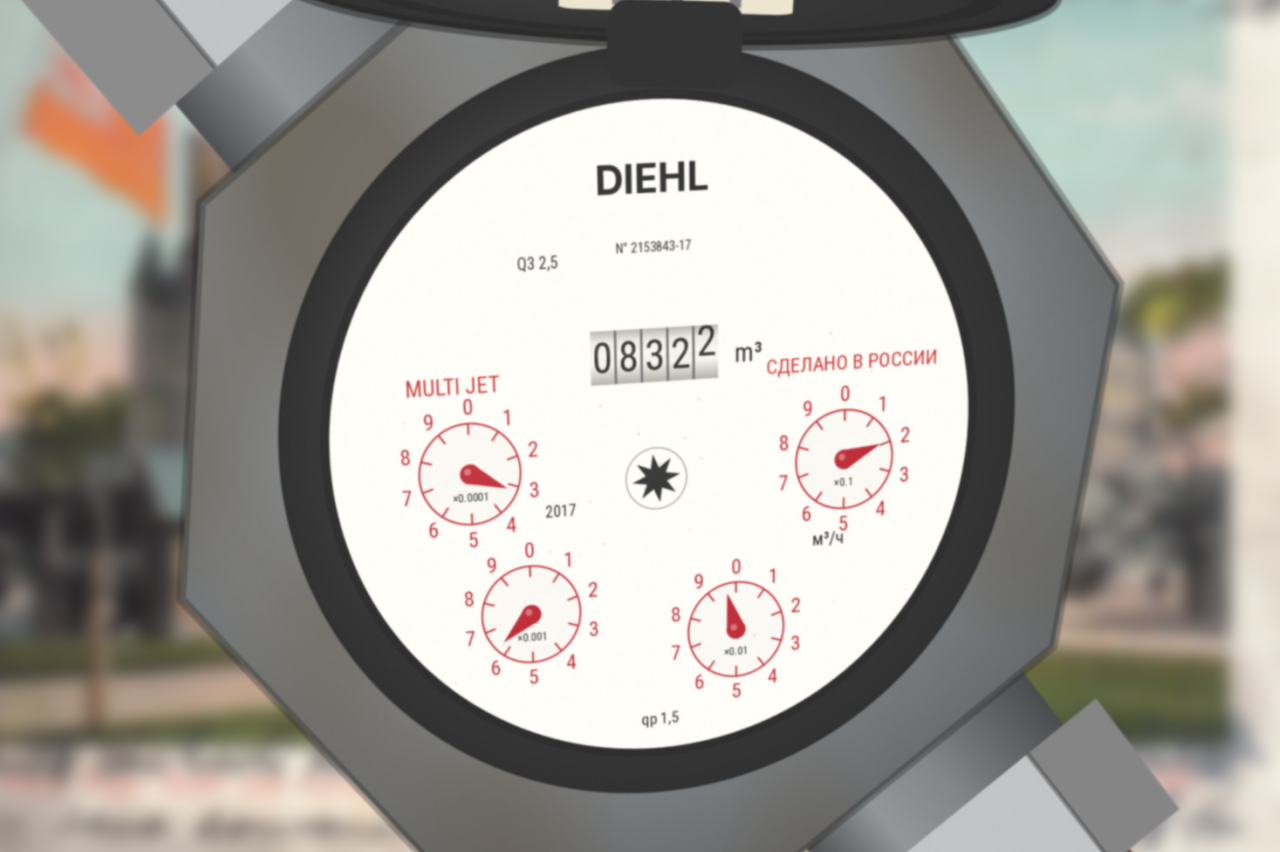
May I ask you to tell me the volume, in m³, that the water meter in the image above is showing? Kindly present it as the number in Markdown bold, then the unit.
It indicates **8322.1963** m³
